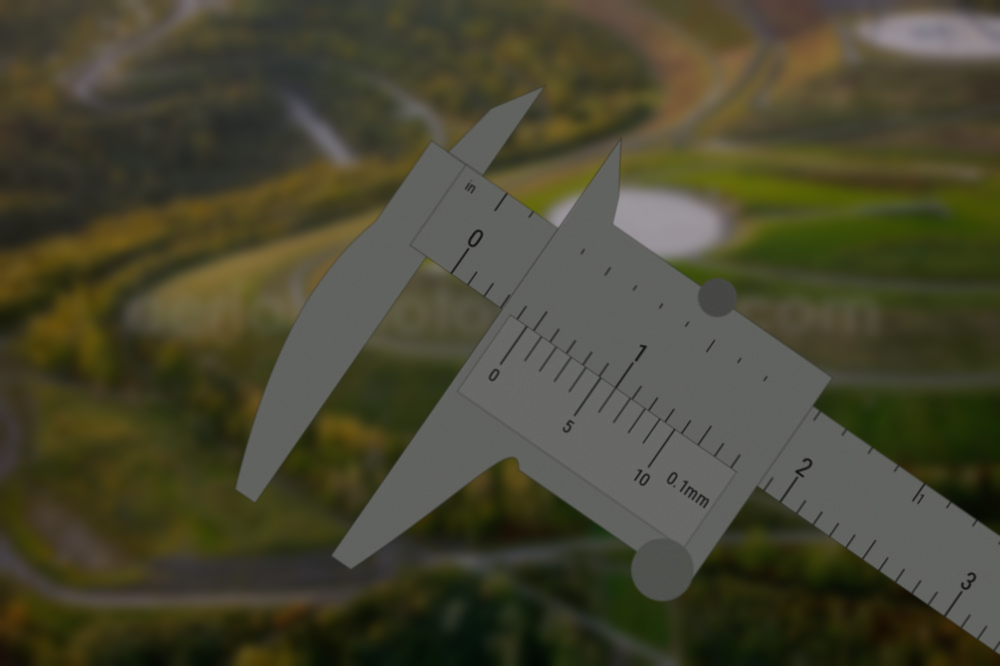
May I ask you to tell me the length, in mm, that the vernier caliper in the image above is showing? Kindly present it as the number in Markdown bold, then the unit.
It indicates **4.6** mm
